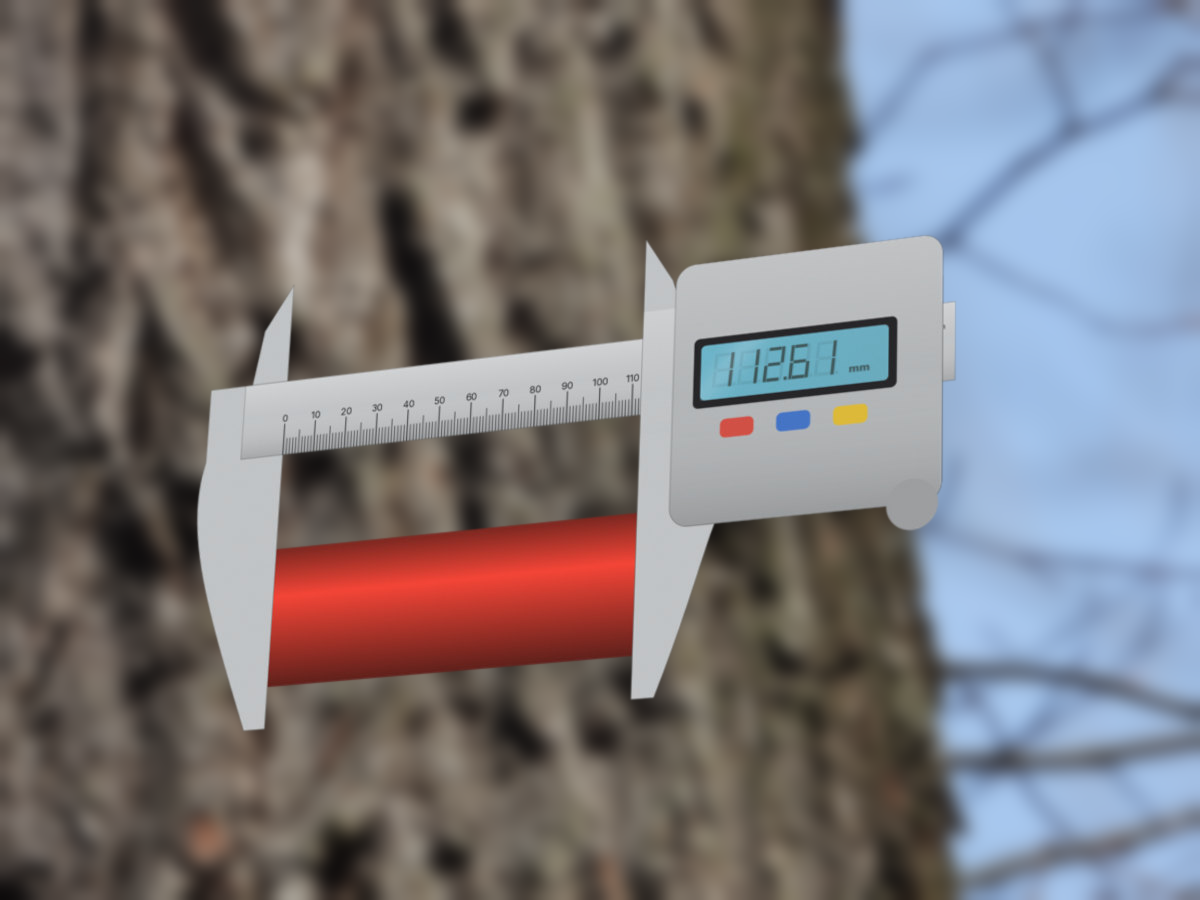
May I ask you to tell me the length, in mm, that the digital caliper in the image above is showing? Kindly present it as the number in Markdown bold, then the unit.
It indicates **112.61** mm
